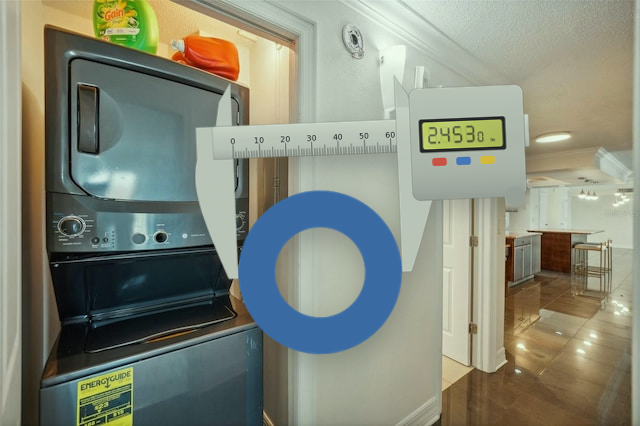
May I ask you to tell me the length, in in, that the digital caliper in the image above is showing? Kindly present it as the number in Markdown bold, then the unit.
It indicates **2.4530** in
